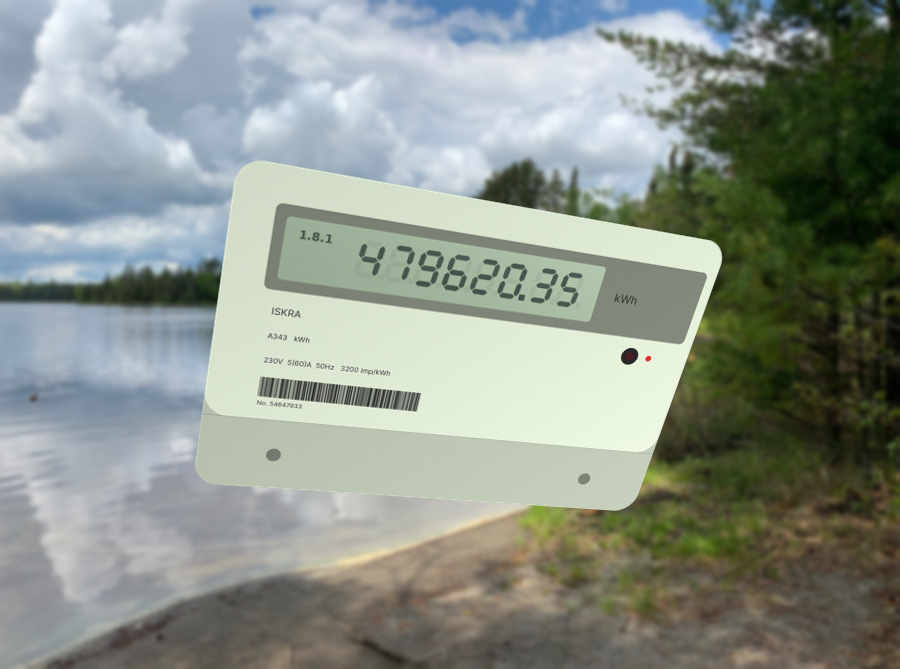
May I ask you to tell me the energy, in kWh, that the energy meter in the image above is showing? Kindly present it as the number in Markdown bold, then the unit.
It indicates **479620.35** kWh
